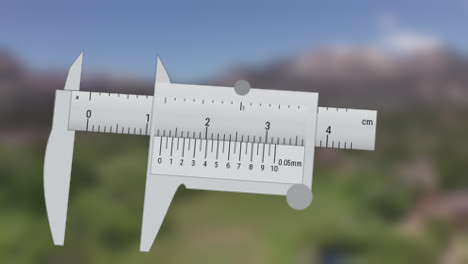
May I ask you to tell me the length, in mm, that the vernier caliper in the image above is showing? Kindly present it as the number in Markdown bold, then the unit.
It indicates **12.6** mm
